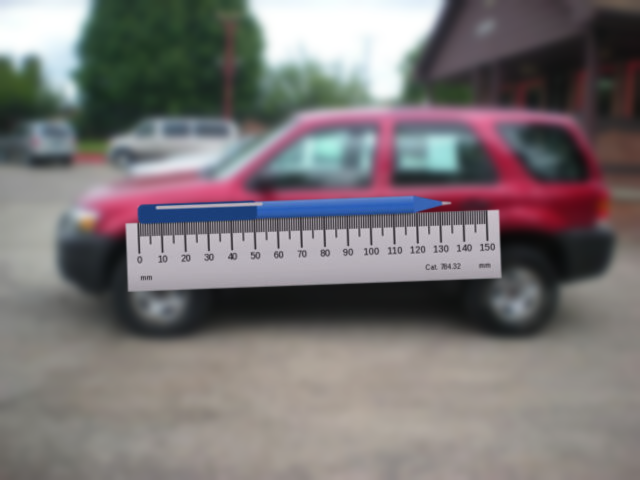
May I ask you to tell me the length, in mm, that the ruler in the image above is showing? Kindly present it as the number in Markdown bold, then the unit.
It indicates **135** mm
